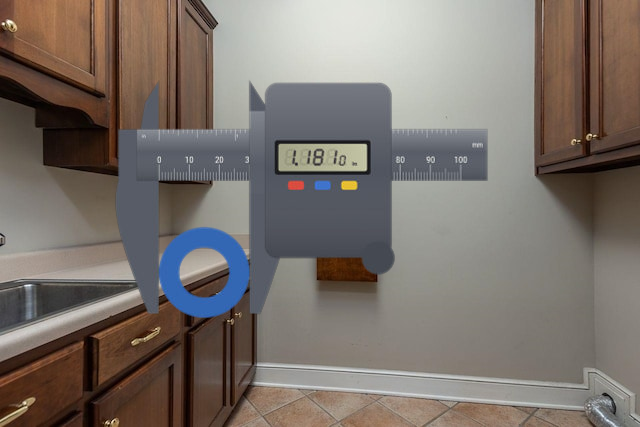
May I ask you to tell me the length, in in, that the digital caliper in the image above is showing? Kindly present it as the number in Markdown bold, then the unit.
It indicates **1.1810** in
